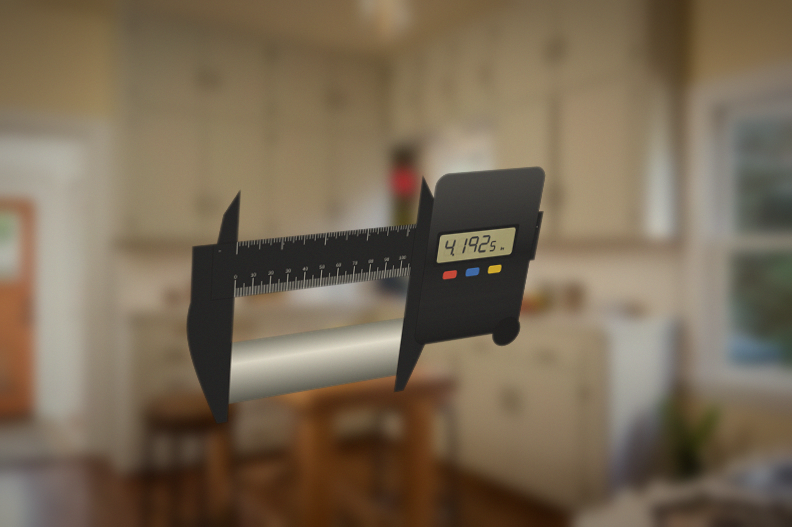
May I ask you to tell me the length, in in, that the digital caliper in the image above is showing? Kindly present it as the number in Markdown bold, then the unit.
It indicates **4.1925** in
